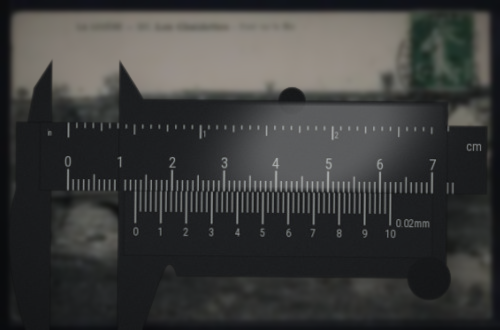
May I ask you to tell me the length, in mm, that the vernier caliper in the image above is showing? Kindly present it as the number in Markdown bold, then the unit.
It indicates **13.0** mm
